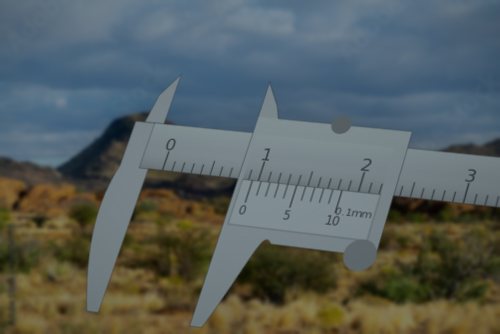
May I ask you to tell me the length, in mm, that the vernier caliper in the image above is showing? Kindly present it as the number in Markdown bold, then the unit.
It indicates **9.4** mm
